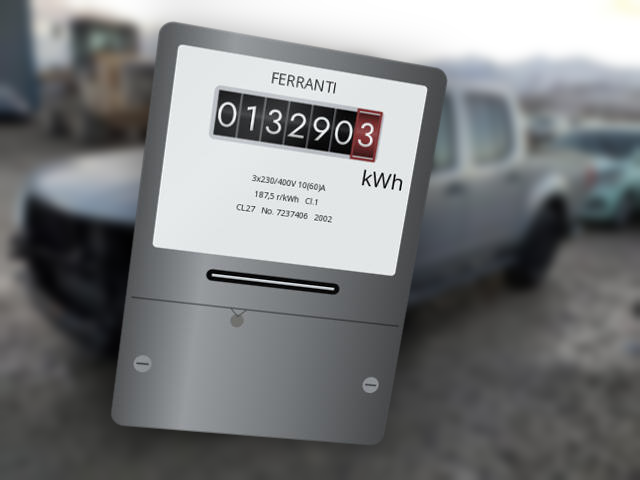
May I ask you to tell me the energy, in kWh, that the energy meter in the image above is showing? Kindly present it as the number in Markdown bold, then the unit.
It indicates **13290.3** kWh
